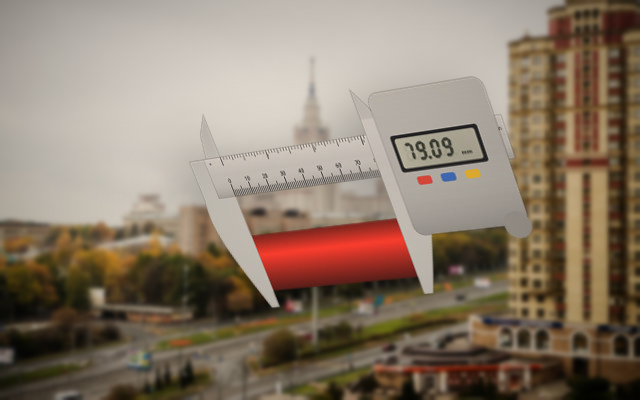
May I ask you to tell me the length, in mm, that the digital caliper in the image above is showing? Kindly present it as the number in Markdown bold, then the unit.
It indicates **79.09** mm
